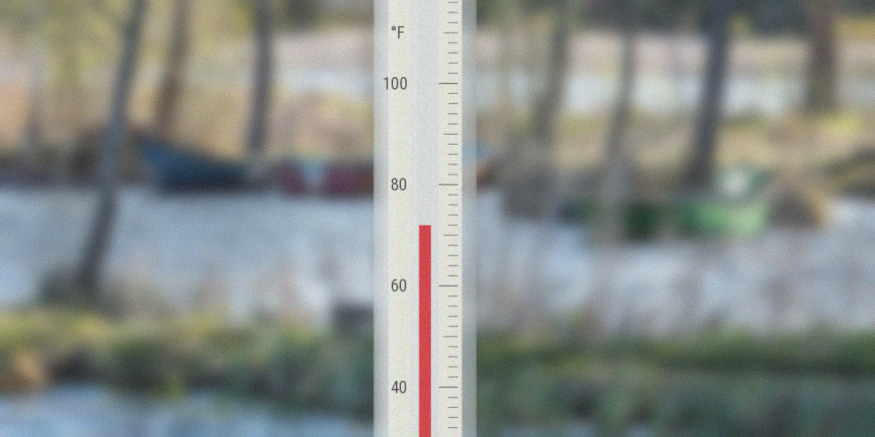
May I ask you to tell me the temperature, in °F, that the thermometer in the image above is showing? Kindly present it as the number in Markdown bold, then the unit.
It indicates **72** °F
